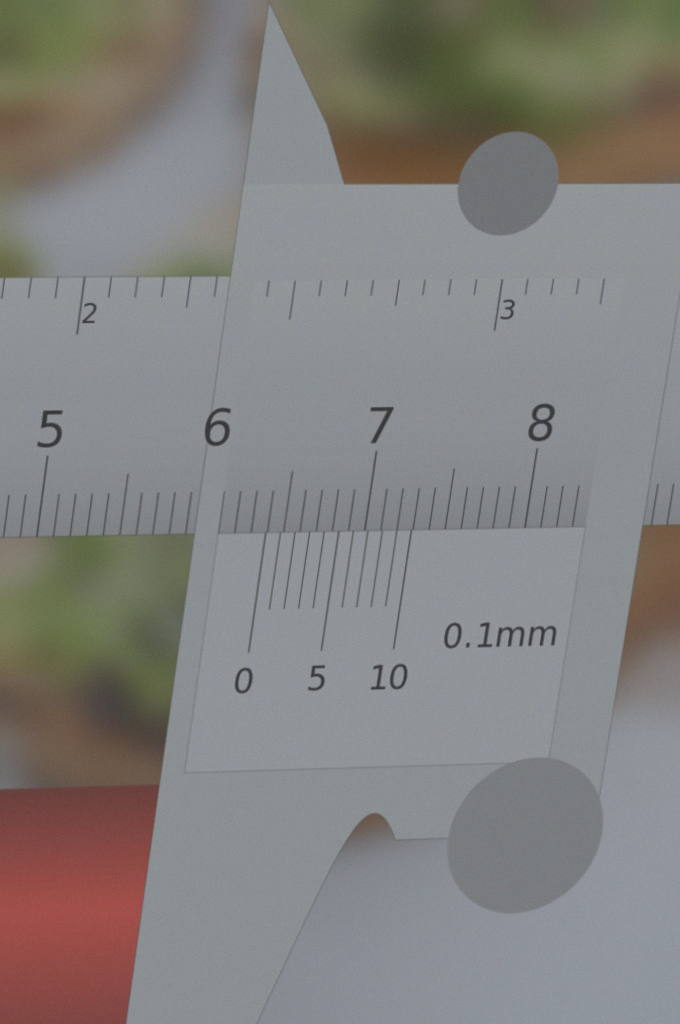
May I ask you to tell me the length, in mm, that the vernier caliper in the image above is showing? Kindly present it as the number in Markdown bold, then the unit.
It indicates **63.9** mm
